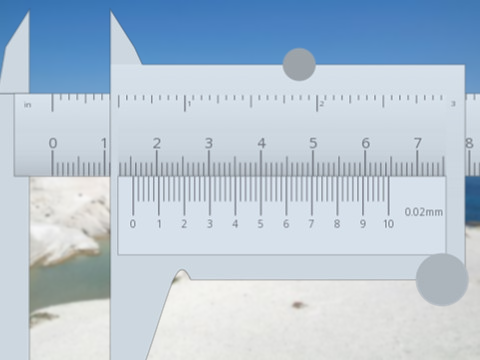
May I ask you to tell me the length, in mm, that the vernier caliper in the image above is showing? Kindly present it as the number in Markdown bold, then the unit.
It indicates **15.5** mm
